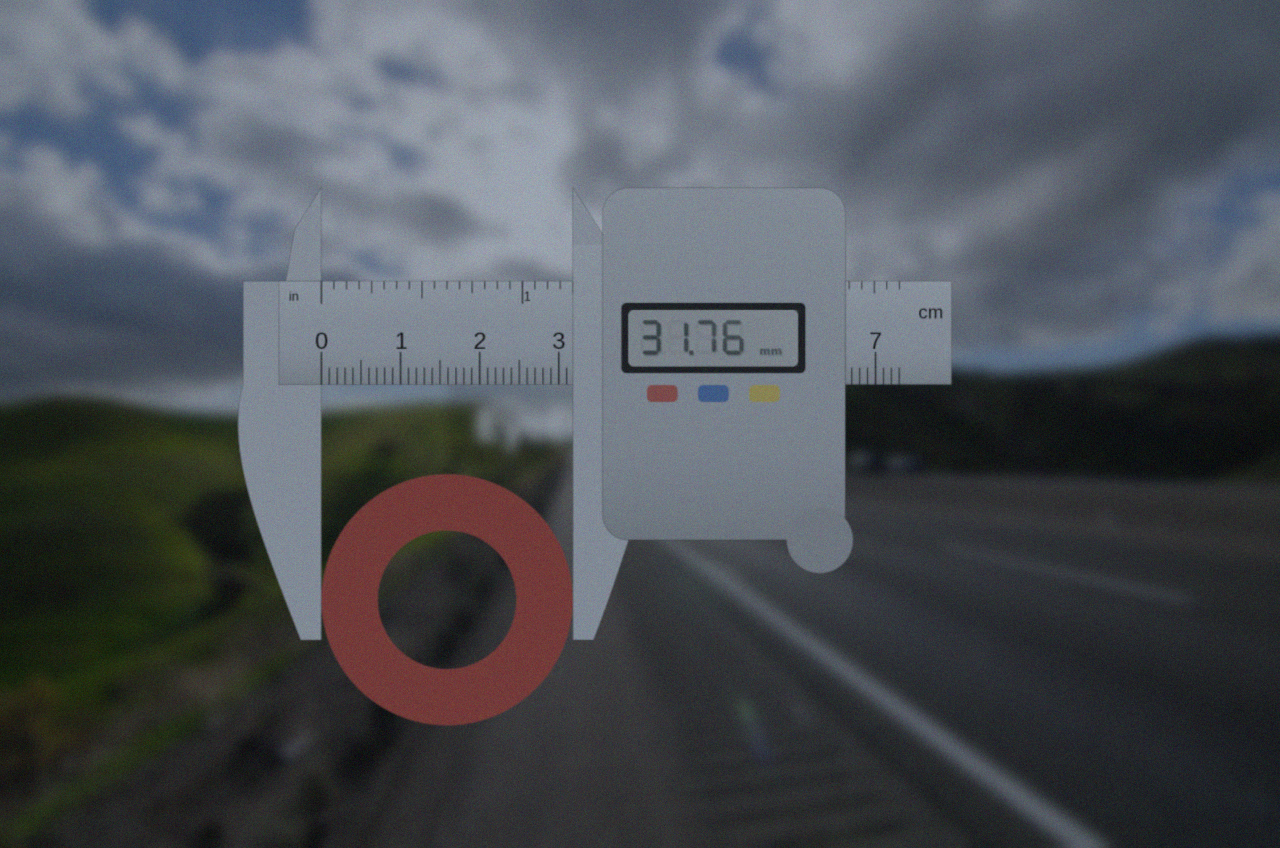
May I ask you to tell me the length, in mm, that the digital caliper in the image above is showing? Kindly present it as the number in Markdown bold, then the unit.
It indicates **31.76** mm
